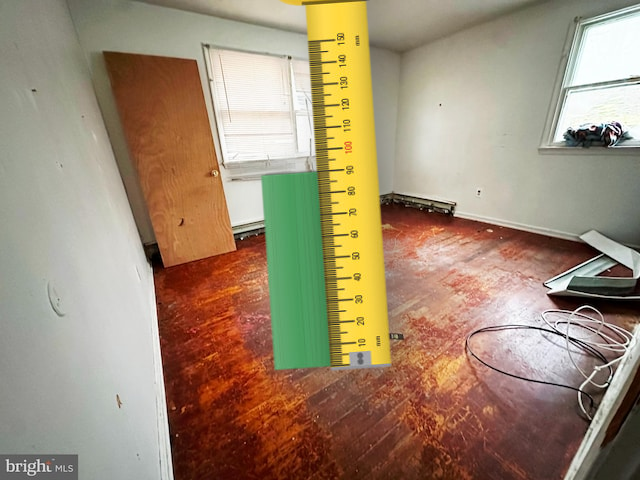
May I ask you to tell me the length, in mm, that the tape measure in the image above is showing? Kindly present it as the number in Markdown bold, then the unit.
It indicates **90** mm
